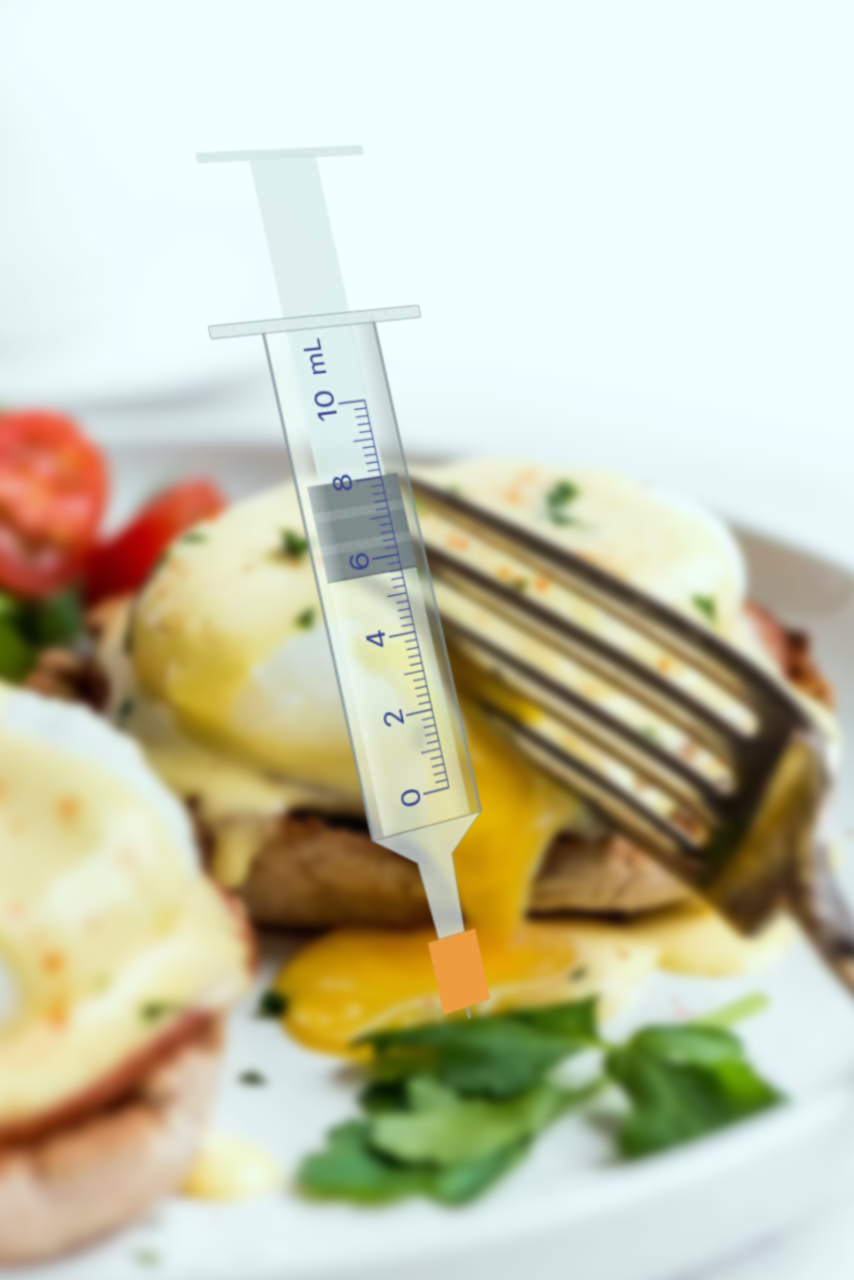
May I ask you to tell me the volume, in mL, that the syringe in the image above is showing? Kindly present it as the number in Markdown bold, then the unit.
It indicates **5.6** mL
